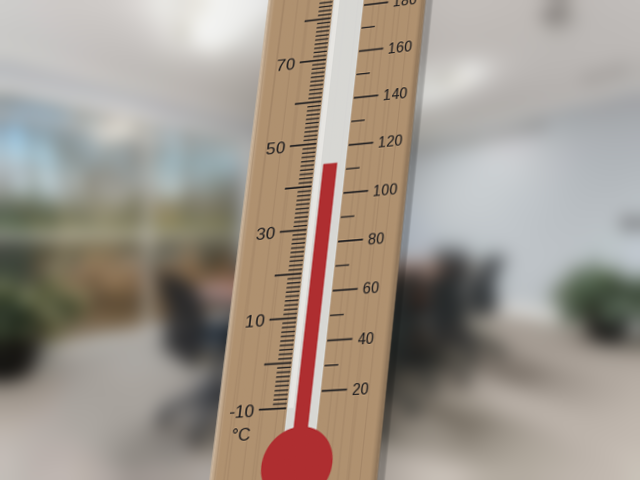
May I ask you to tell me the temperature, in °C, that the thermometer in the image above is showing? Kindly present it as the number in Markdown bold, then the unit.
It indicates **45** °C
